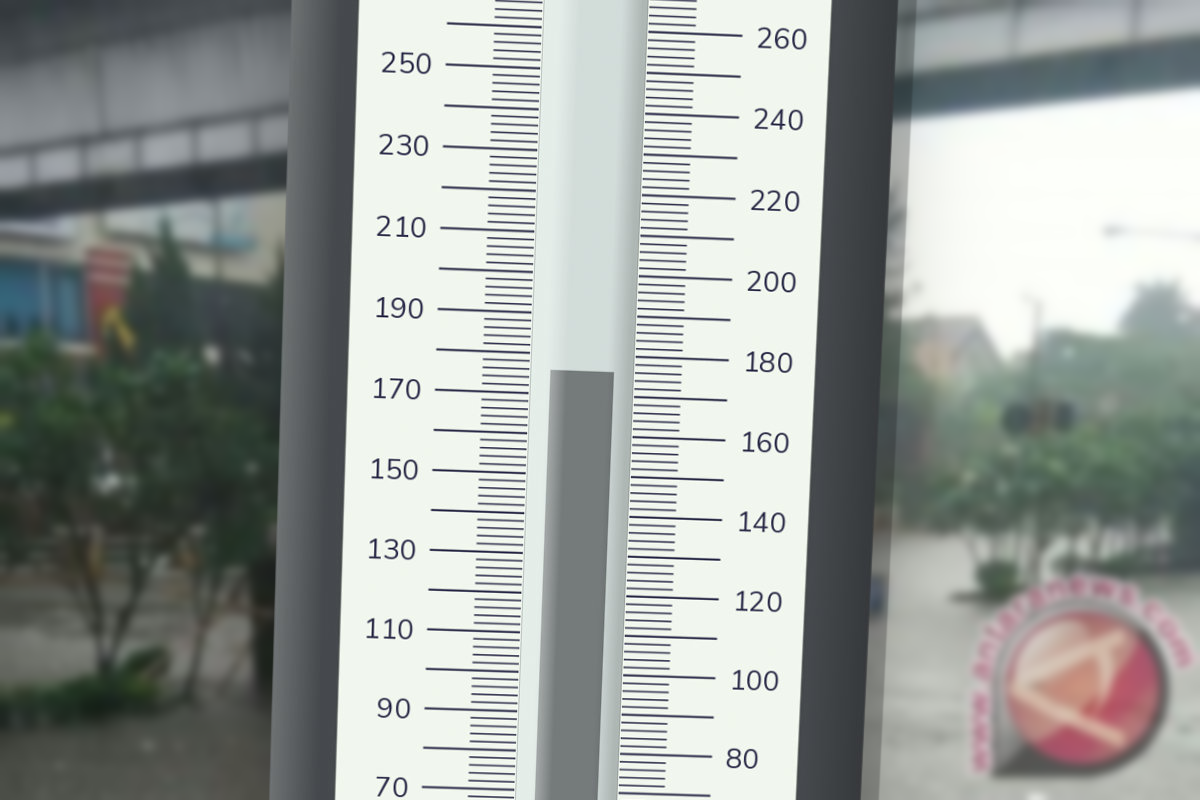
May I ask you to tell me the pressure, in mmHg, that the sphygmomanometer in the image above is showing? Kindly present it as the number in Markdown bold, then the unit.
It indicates **176** mmHg
